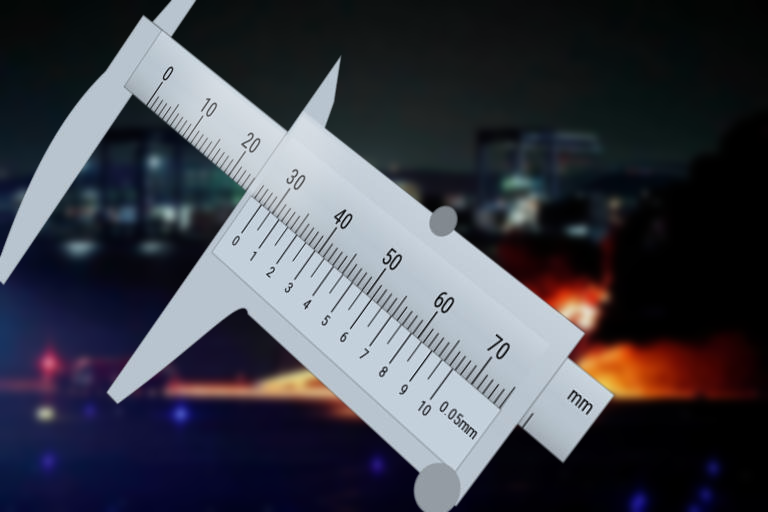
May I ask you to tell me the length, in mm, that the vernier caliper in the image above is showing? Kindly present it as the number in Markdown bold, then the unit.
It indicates **27.6** mm
